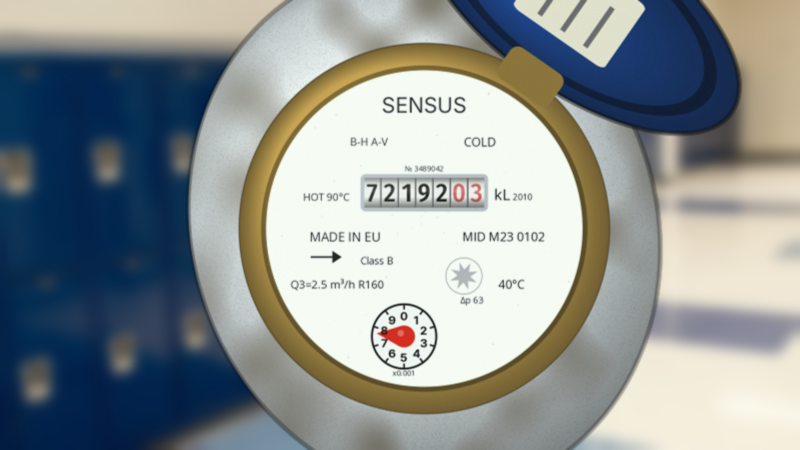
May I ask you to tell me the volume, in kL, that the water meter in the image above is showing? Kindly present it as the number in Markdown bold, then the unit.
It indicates **72192.037** kL
